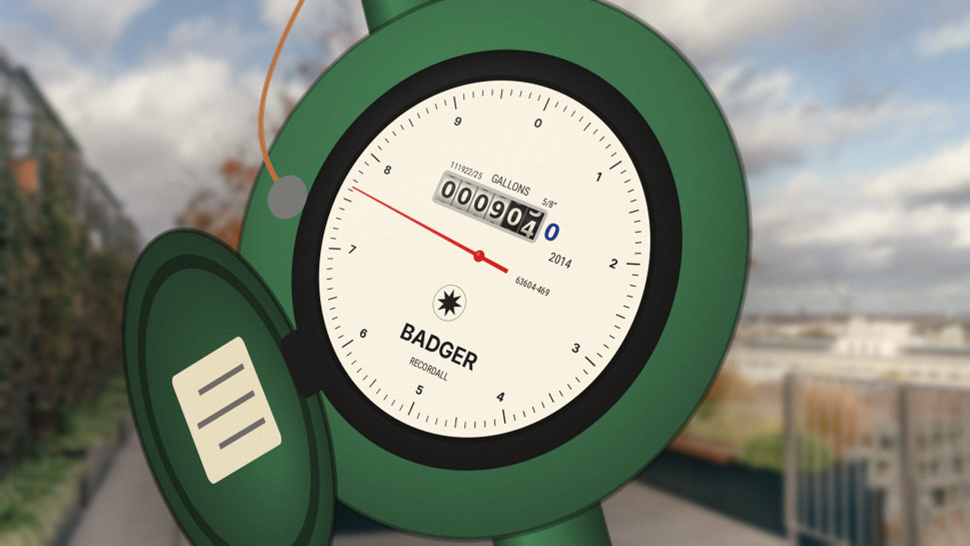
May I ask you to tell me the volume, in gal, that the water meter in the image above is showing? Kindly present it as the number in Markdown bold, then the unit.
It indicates **9037.6** gal
